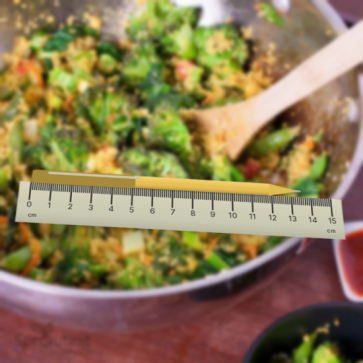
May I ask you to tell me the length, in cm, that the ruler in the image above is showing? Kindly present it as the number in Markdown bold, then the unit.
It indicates **13.5** cm
